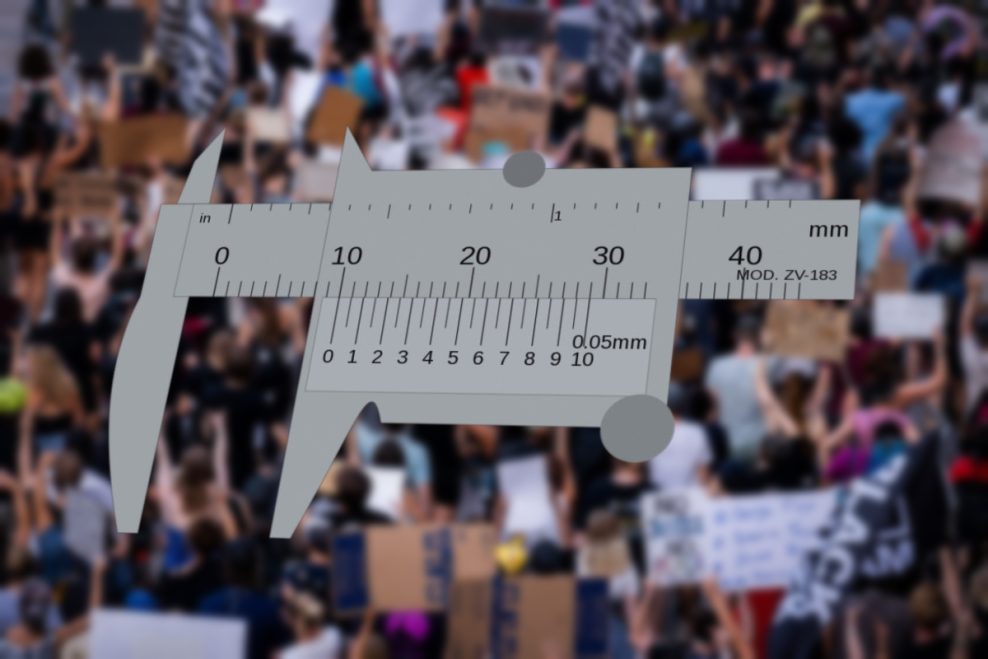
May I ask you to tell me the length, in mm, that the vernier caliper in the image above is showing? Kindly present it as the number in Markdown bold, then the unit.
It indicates **10.0** mm
